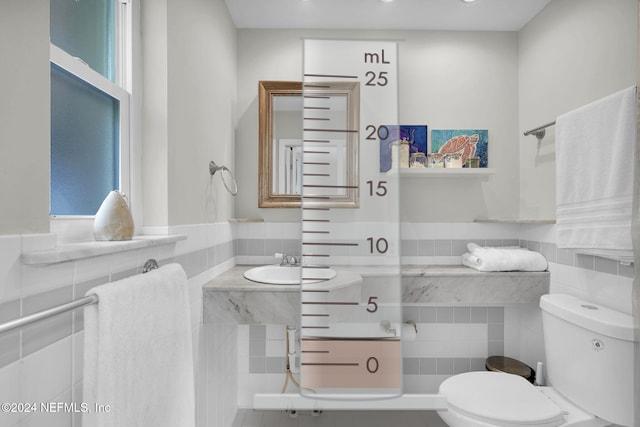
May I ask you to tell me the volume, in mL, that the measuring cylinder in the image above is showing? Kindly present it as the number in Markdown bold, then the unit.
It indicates **2** mL
